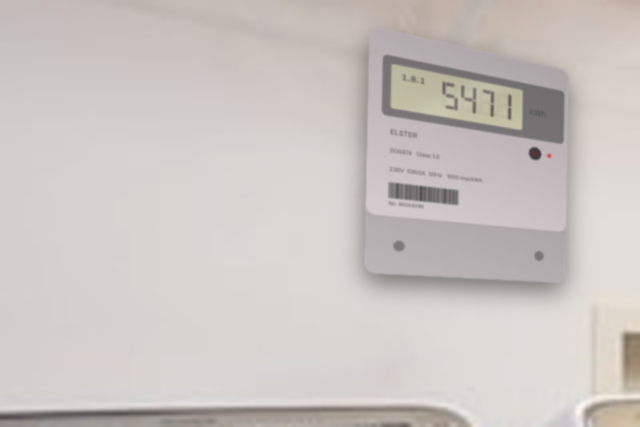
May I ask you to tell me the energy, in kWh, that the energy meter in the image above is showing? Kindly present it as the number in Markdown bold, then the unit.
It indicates **5471** kWh
